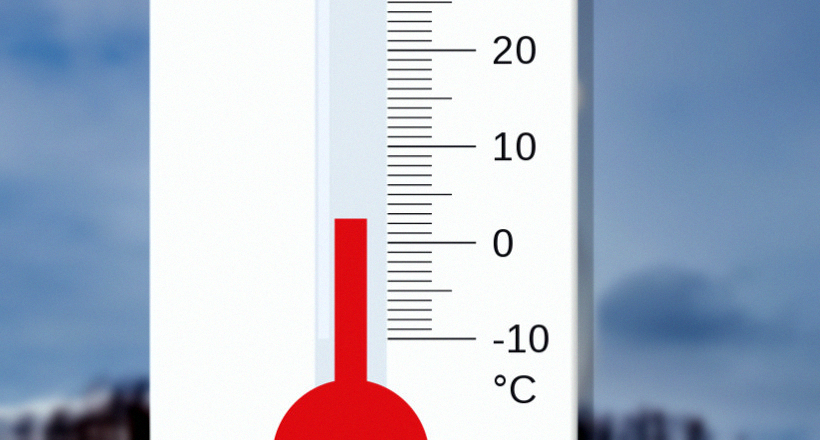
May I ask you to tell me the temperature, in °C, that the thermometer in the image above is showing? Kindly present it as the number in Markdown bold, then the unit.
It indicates **2.5** °C
